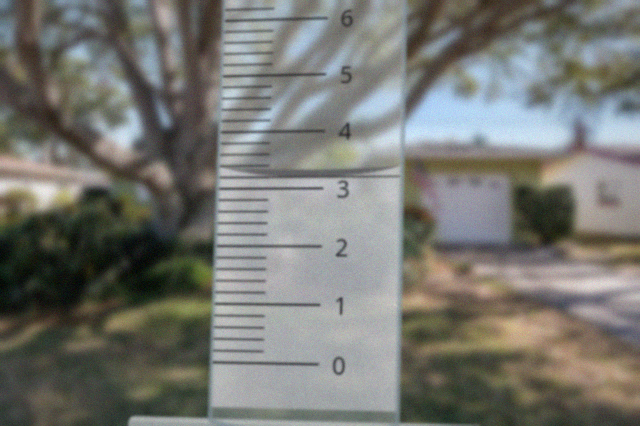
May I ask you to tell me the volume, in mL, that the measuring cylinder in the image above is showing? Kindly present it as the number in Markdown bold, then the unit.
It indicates **3.2** mL
